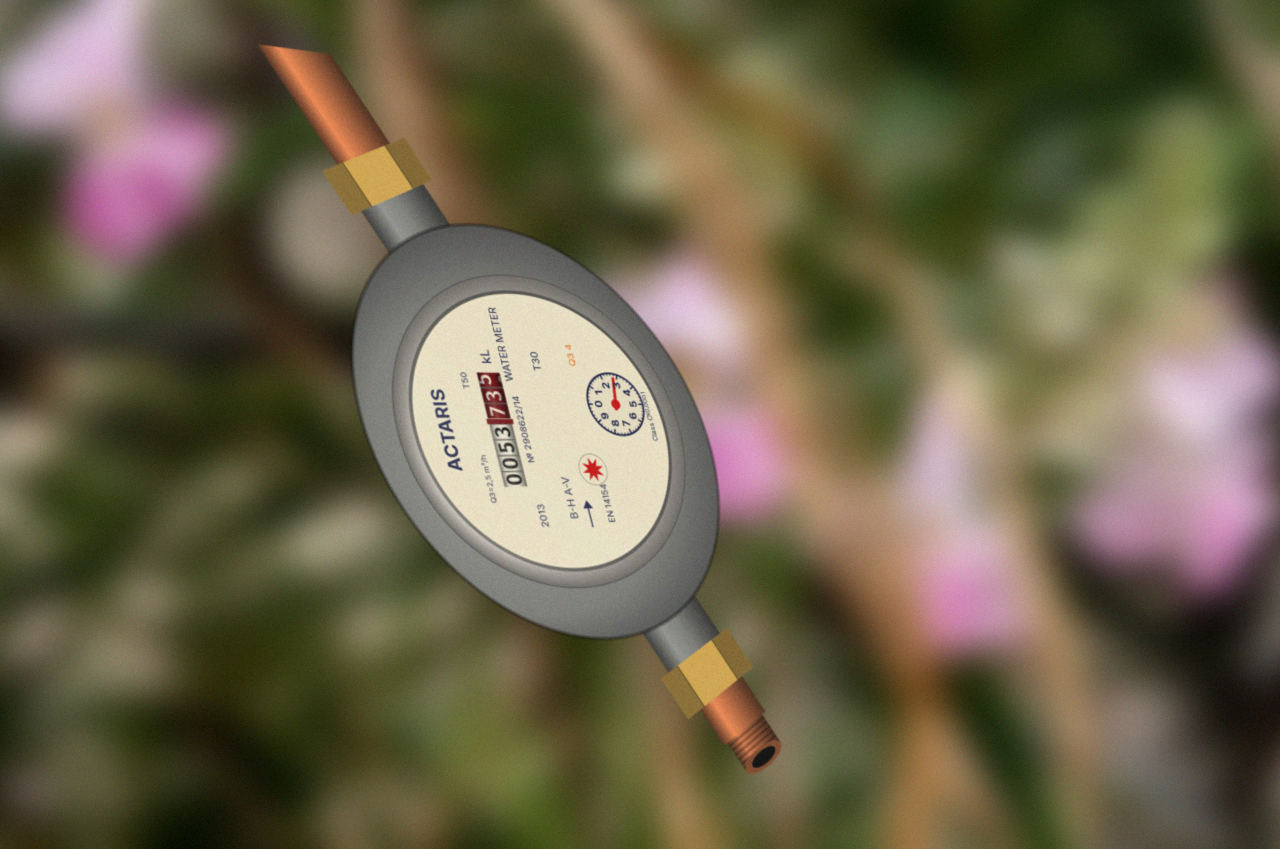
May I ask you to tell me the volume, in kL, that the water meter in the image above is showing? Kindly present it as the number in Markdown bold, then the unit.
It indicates **53.7352** kL
